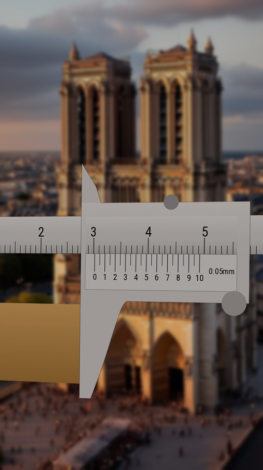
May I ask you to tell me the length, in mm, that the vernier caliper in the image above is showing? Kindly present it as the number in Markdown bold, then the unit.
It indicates **30.2** mm
